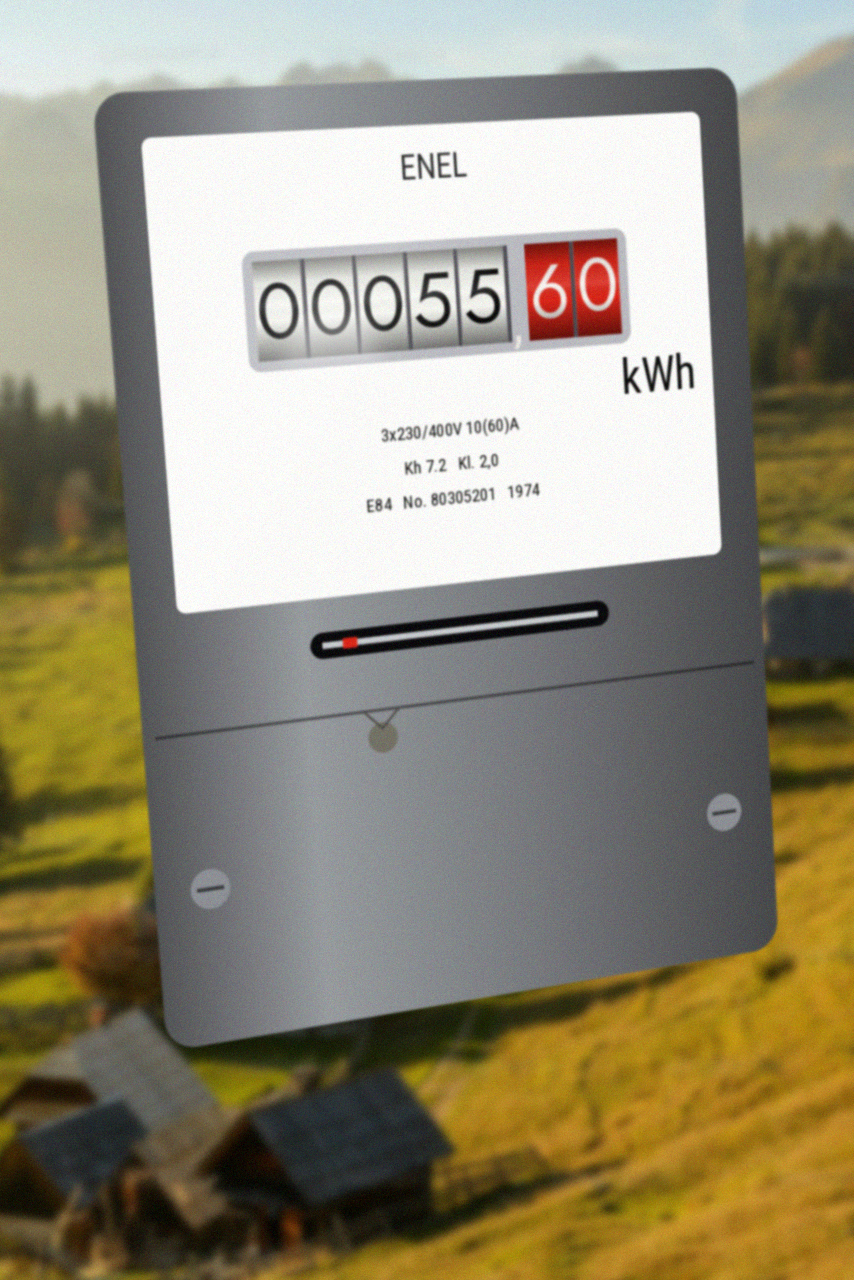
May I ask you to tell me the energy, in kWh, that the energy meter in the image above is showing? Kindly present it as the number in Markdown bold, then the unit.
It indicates **55.60** kWh
